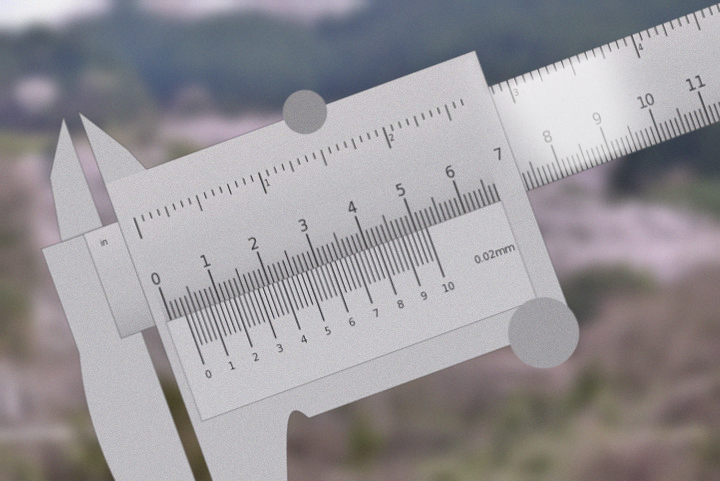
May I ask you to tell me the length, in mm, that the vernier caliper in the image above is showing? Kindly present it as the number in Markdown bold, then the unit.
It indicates **3.0** mm
